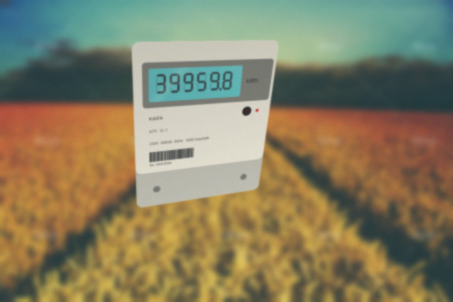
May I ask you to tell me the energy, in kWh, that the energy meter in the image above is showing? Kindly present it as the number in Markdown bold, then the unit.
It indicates **39959.8** kWh
